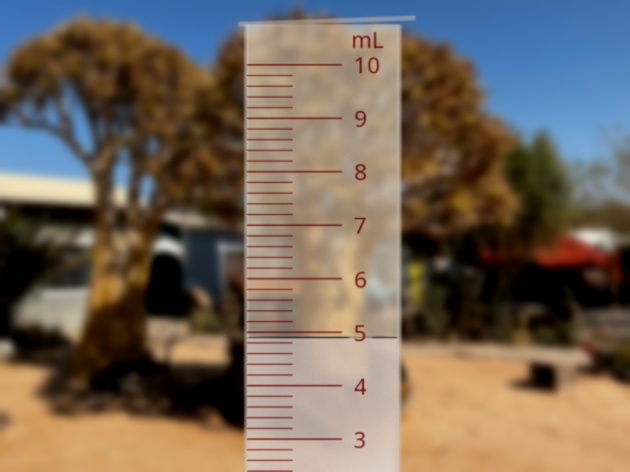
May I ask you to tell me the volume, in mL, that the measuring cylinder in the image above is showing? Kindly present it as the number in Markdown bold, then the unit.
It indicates **4.9** mL
